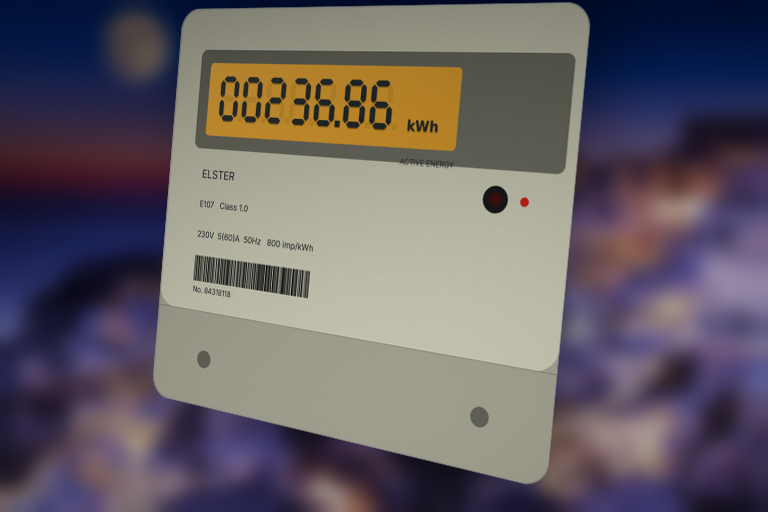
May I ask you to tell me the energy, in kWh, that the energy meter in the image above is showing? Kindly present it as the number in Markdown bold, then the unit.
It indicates **236.86** kWh
